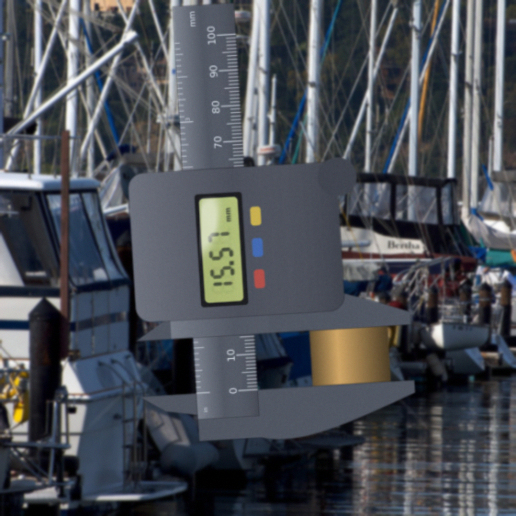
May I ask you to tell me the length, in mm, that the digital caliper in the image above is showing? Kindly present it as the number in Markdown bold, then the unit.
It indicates **15.57** mm
